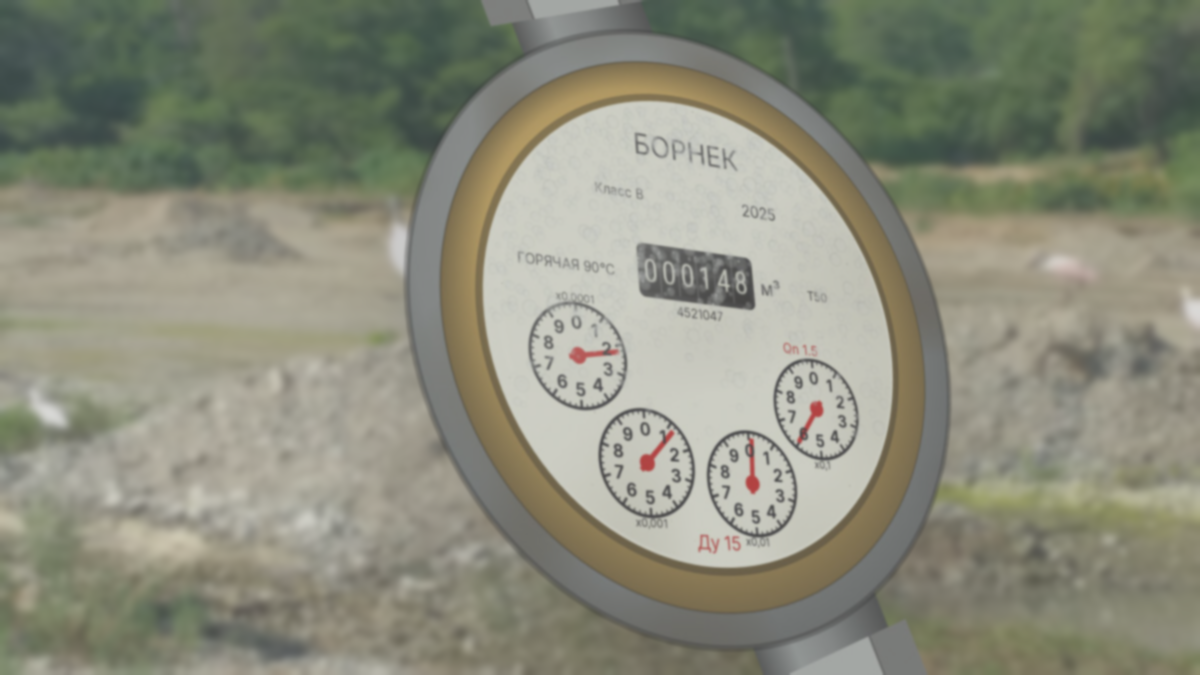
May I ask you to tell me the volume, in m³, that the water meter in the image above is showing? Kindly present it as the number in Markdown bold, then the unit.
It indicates **148.6012** m³
